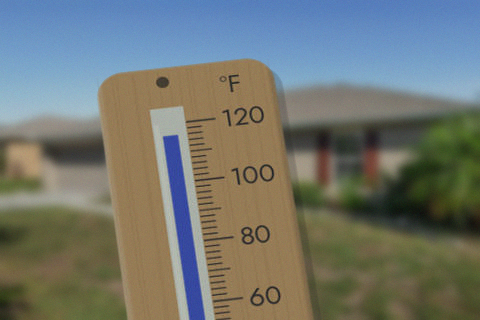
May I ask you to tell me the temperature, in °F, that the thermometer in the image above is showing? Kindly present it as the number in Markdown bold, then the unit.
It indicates **116** °F
